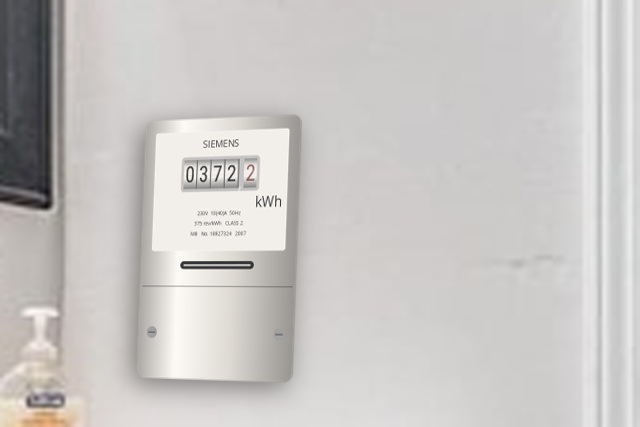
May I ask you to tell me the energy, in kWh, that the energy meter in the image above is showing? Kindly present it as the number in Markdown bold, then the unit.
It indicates **372.2** kWh
